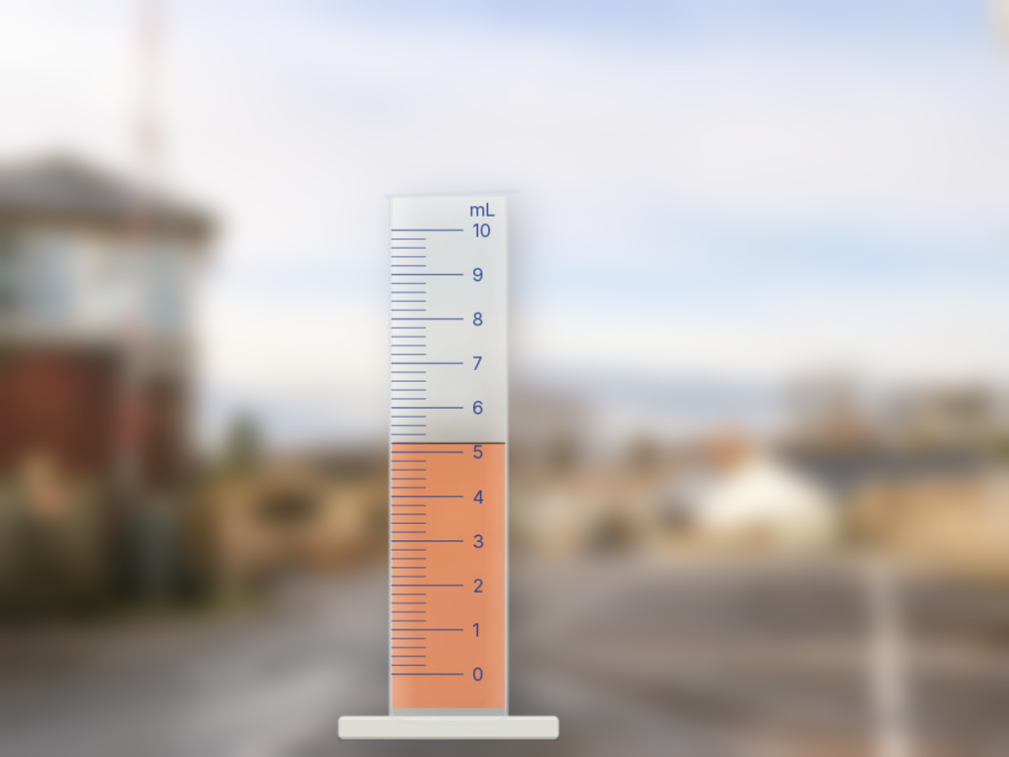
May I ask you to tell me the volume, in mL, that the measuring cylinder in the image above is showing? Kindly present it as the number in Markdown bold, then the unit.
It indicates **5.2** mL
